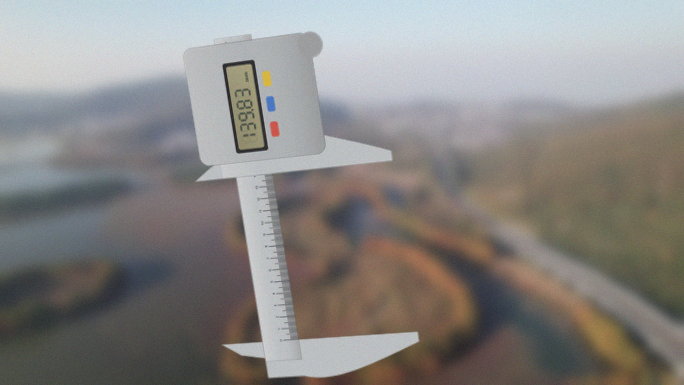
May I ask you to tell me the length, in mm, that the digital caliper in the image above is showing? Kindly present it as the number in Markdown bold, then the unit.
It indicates **139.83** mm
